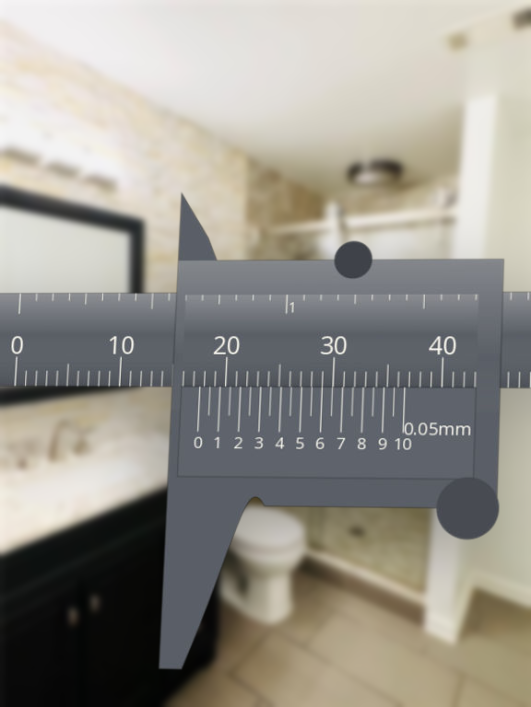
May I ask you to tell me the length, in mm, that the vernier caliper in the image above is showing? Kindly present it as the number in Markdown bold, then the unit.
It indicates **17.6** mm
